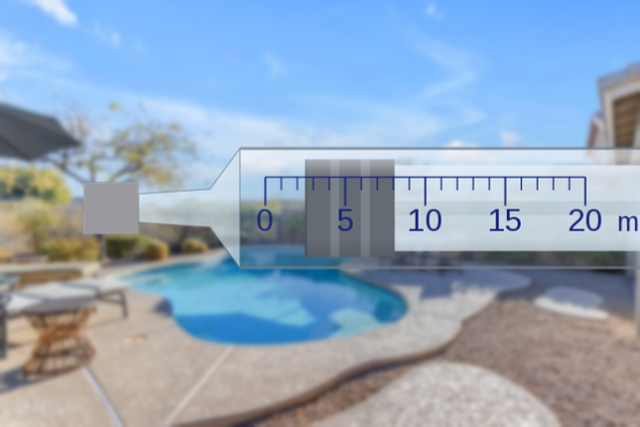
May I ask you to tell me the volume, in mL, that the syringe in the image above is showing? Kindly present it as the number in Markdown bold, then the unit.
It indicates **2.5** mL
